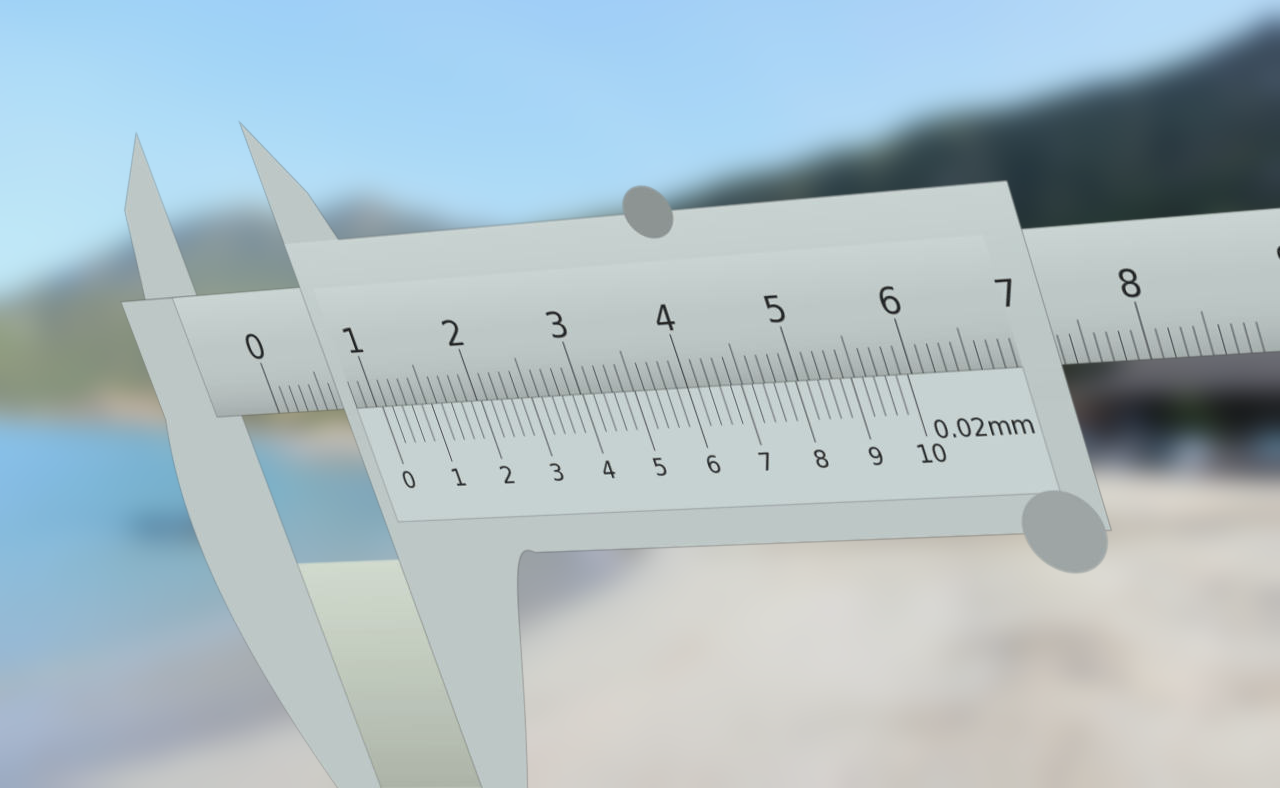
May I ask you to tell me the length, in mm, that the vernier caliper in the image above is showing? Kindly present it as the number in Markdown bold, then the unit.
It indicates **10.6** mm
